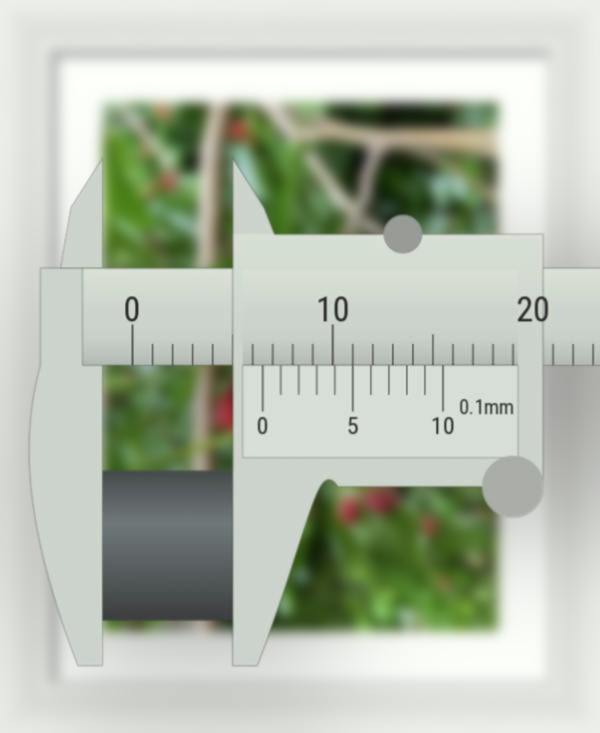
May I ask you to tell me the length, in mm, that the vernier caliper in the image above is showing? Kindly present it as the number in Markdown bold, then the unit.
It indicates **6.5** mm
